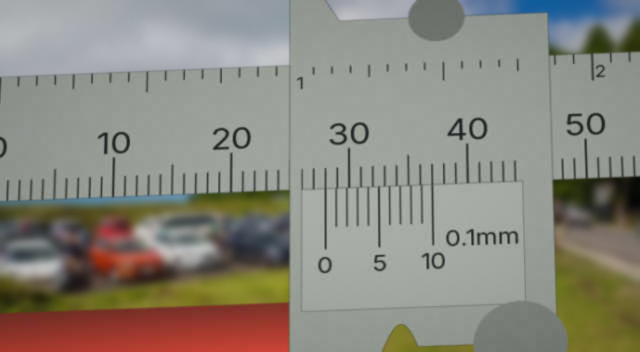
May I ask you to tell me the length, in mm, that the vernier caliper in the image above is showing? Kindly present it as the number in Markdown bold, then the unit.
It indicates **28.0** mm
